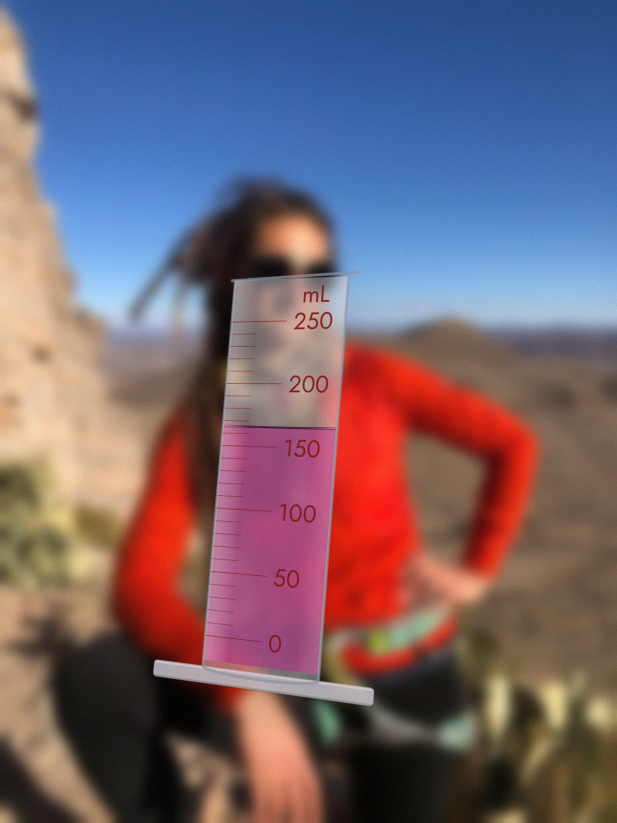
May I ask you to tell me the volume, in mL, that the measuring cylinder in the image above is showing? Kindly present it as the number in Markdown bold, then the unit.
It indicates **165** mL
